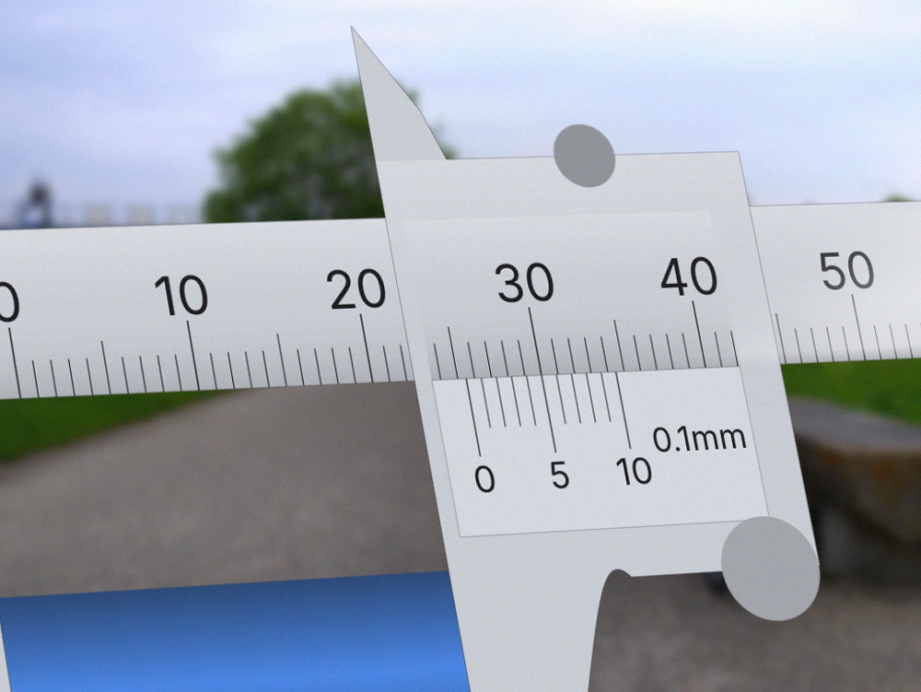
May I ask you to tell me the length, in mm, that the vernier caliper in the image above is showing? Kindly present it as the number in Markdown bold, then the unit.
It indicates **25.5** mm
